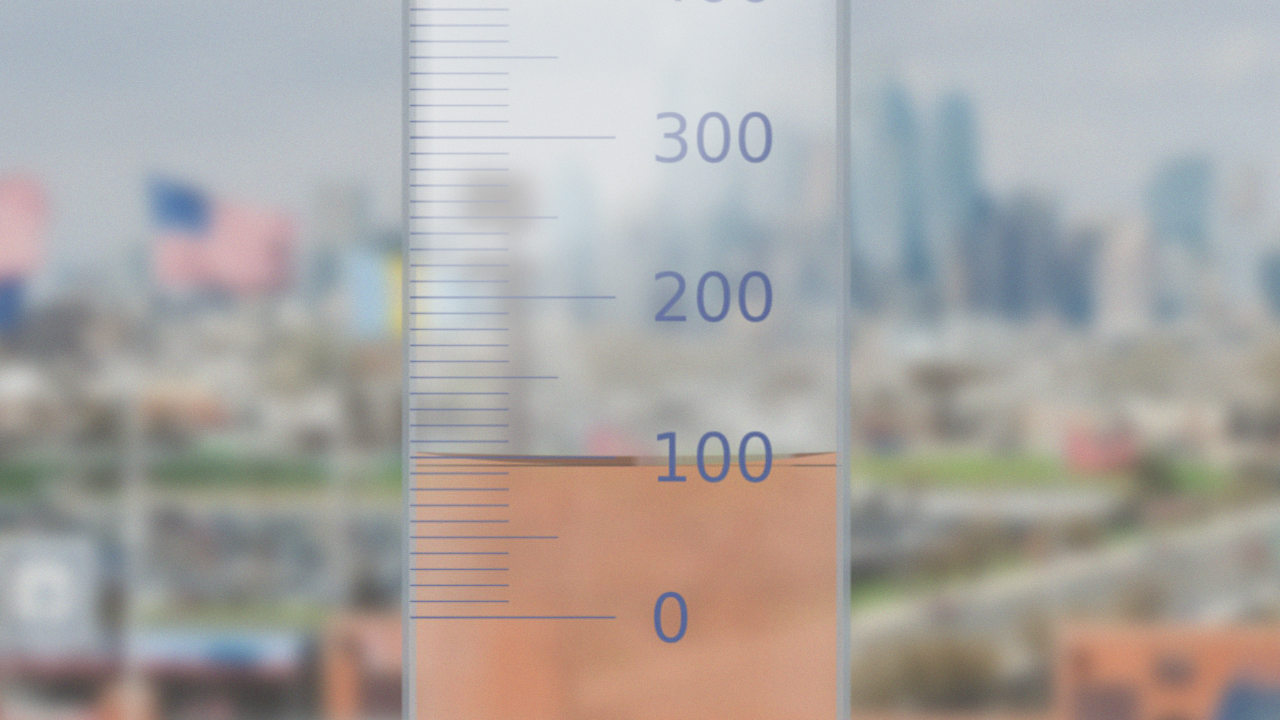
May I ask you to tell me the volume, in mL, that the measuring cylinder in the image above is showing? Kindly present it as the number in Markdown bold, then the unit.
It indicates **95** mL
